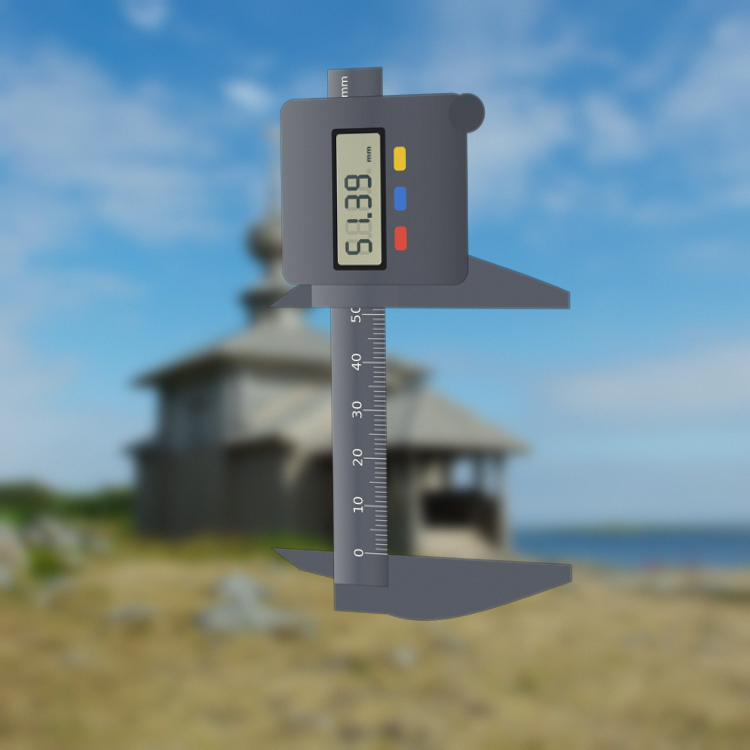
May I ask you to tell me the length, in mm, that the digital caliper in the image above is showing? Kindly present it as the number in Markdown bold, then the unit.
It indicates **51.39** mm
